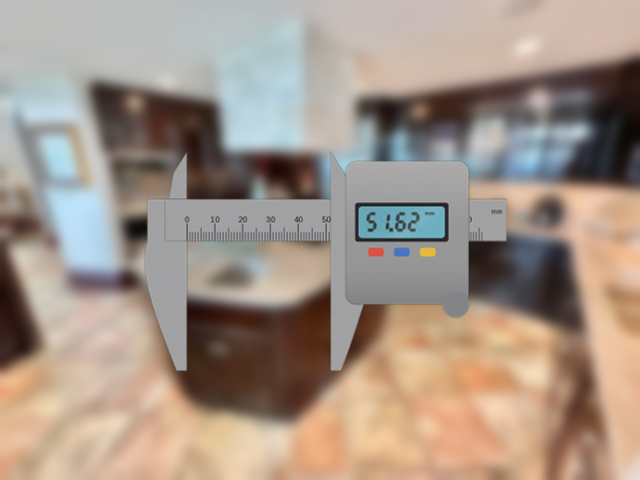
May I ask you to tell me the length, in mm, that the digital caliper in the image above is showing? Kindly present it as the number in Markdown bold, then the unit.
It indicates **51.62** mm
